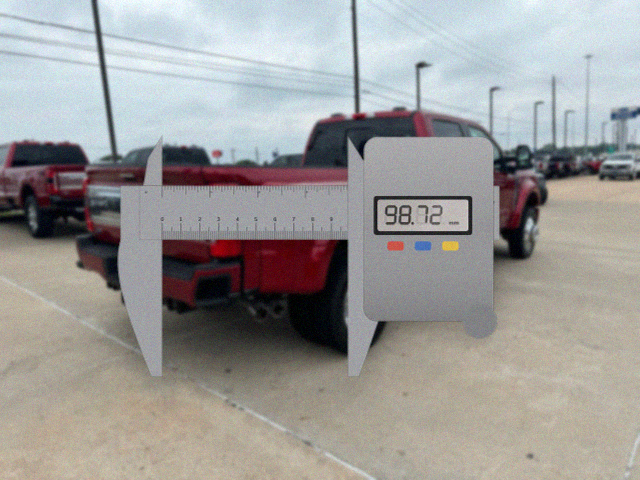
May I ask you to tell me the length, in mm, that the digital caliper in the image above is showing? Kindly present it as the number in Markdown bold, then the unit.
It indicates **98.72** mm
